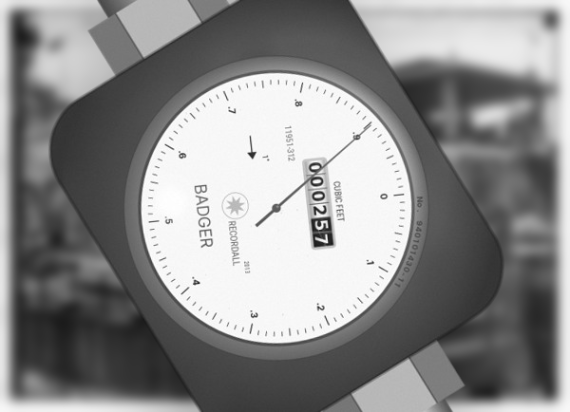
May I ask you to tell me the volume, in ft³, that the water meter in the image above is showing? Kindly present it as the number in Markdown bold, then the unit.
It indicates **256.90** ft³
